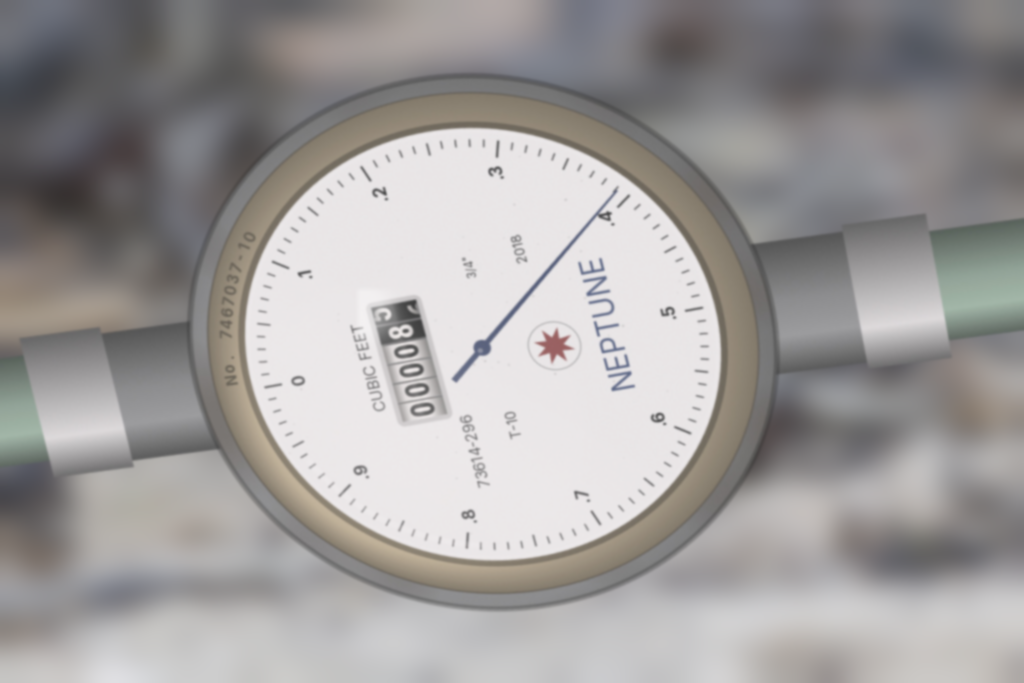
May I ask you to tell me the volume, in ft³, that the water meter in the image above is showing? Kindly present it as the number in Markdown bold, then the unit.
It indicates **85.39** ft³
